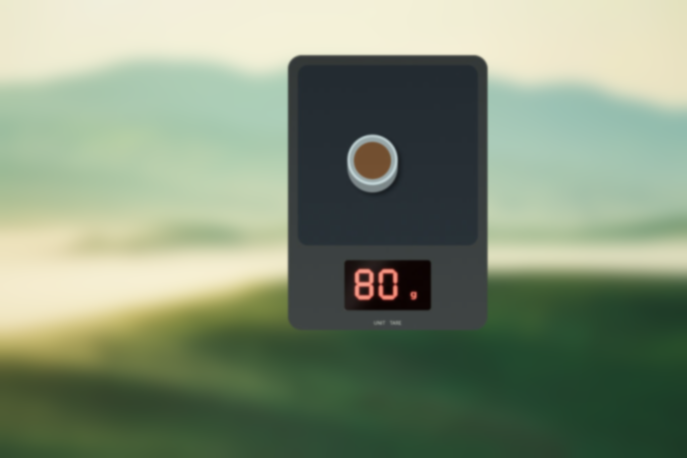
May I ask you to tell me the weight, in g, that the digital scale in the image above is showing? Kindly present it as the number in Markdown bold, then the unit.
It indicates **80** g
